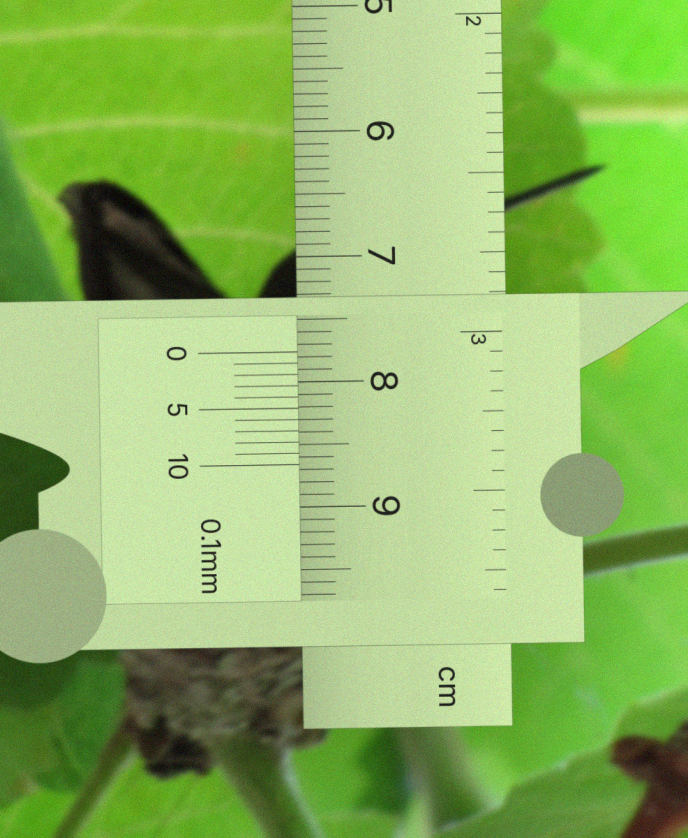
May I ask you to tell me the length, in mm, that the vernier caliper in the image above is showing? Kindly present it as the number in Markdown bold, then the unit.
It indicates **77.6** mm
